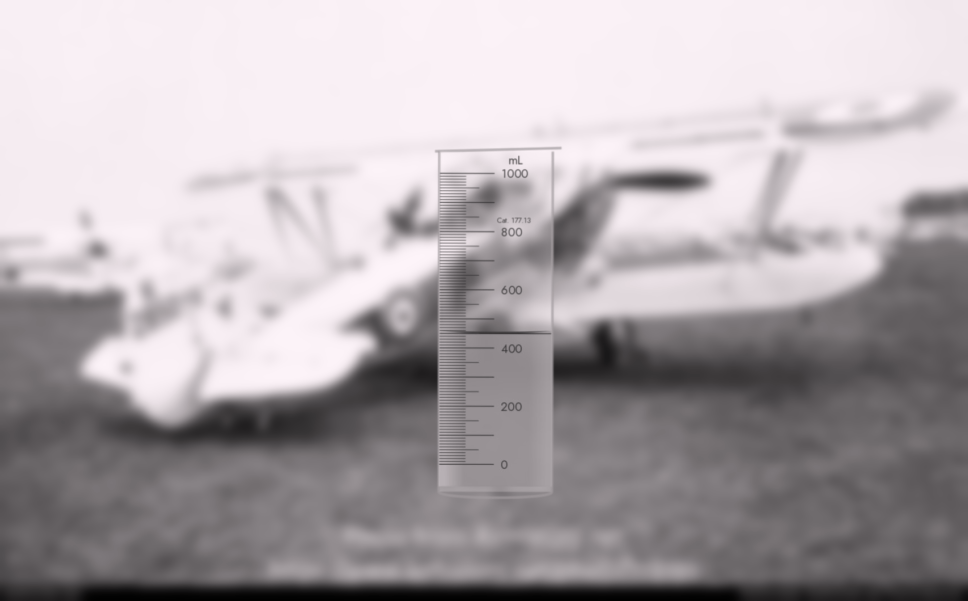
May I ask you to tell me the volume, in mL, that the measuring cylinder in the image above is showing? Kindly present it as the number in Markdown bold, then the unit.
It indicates **450** mL
